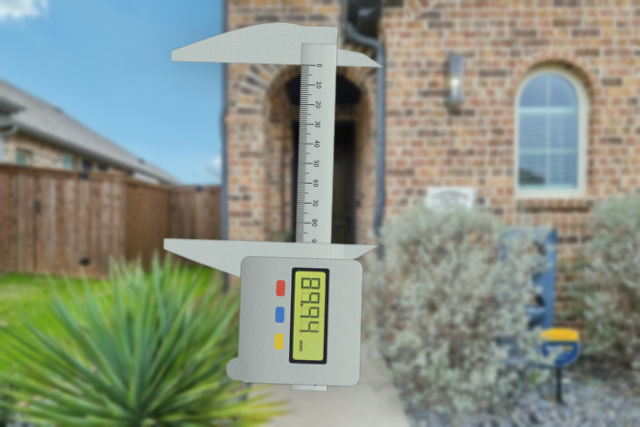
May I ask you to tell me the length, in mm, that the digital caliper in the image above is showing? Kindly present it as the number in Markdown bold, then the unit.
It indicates **89.94** mm
